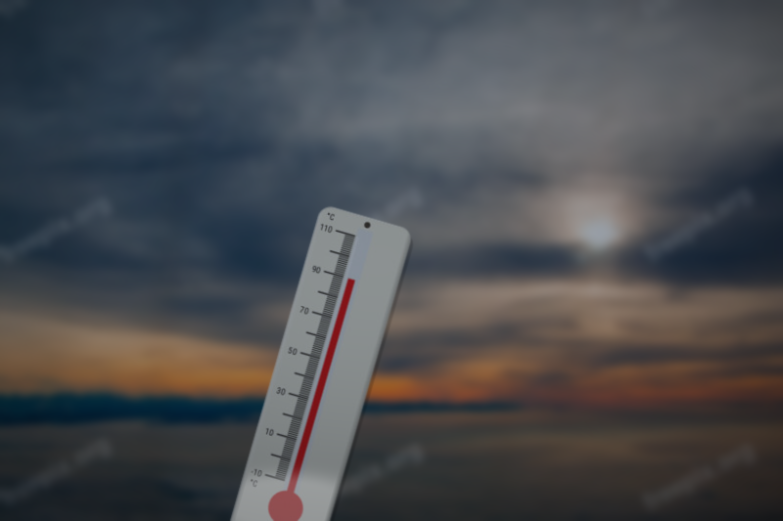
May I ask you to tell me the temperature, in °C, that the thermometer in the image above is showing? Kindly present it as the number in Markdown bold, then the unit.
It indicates **90** °C
